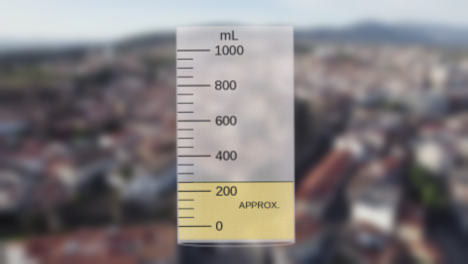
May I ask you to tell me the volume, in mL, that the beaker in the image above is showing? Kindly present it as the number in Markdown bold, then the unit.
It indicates **250** mL
